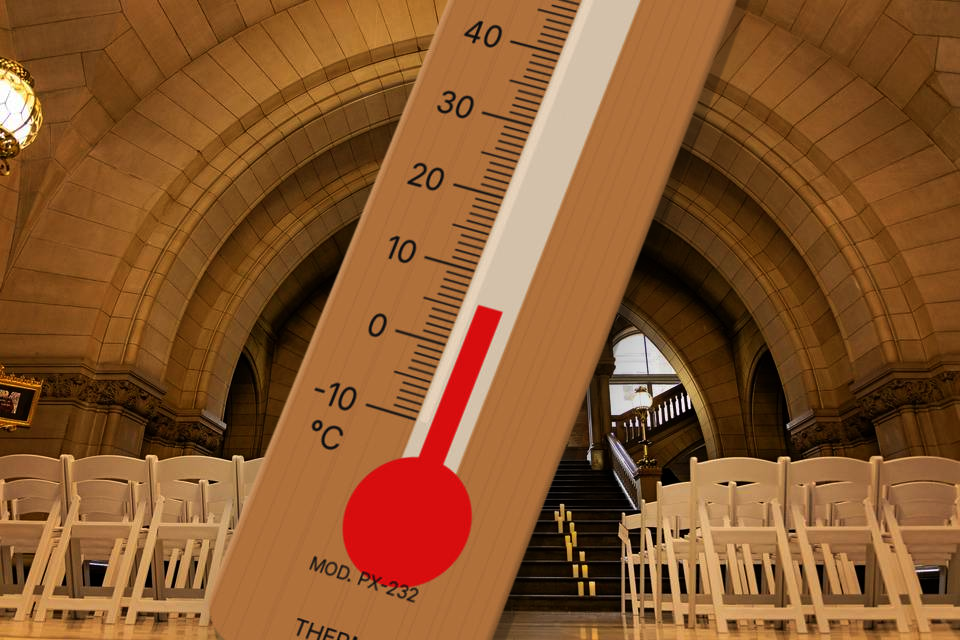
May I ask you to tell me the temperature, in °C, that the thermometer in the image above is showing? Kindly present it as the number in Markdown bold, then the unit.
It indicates **6** °C
